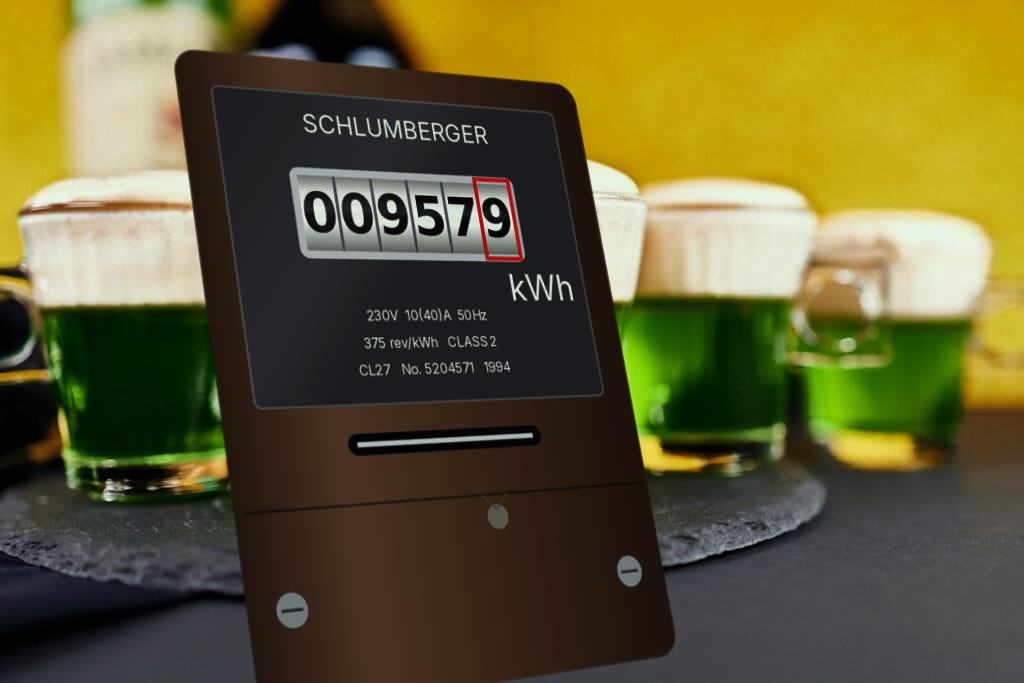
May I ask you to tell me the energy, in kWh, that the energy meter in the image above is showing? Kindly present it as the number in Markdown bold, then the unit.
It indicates **957.9** kWh
